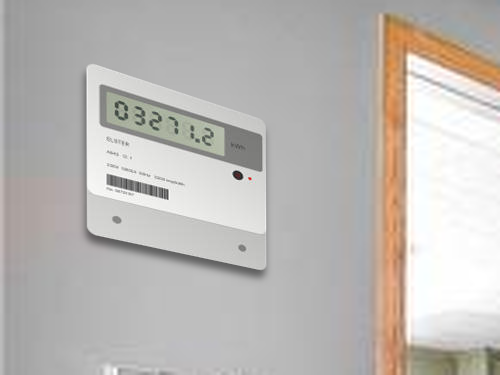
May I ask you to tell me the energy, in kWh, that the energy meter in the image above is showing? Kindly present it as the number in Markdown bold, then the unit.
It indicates **3271.2** kWh
